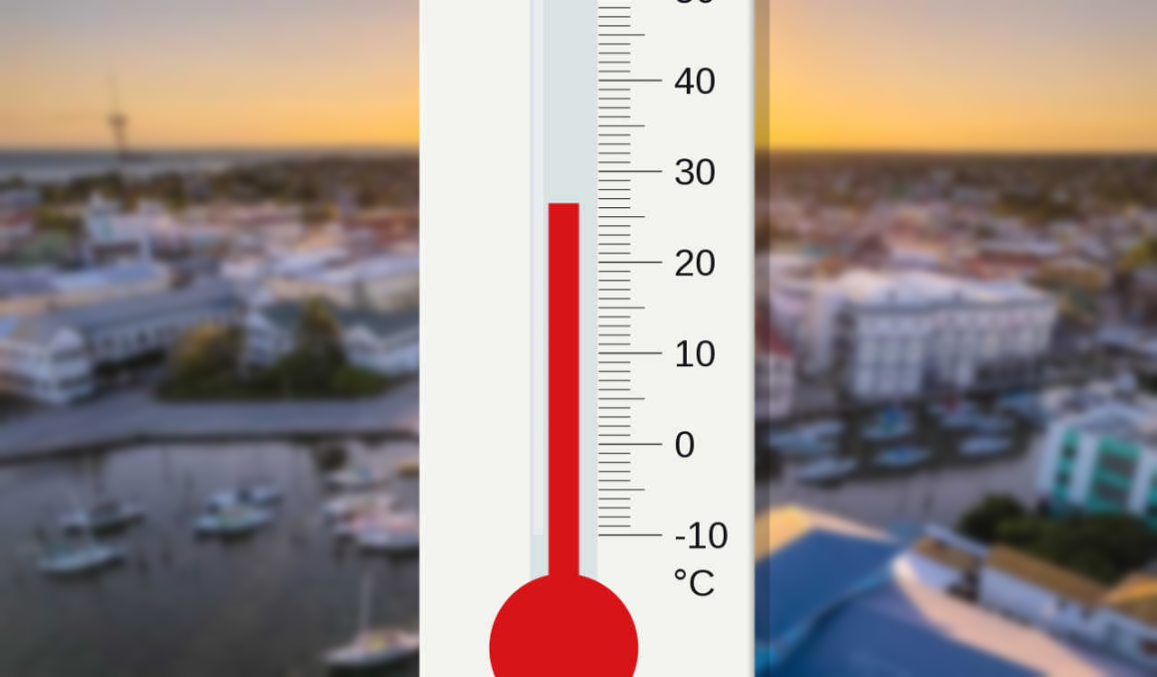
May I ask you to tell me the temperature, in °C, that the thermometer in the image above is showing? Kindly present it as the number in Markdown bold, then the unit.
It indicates **26.5** °C
